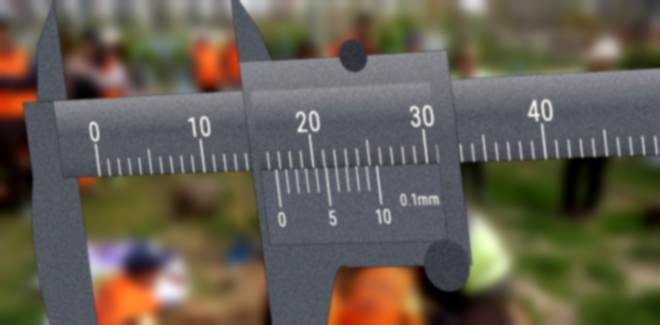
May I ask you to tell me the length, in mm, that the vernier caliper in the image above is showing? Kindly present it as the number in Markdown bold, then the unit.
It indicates **16.6** mm
